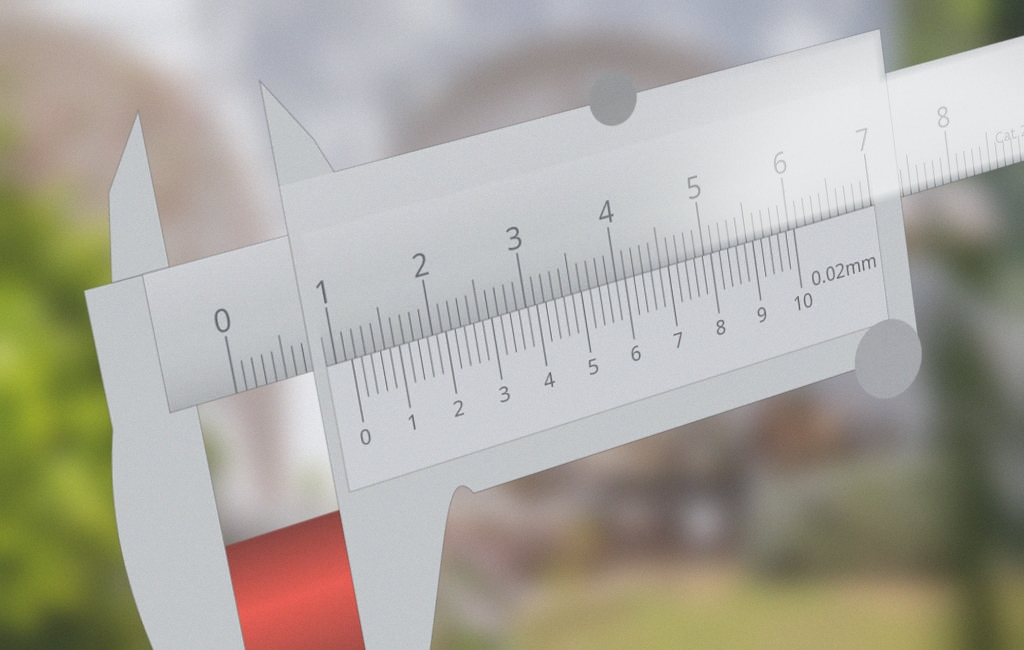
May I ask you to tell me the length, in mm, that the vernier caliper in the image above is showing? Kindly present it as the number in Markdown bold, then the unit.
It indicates **11.6** mm
